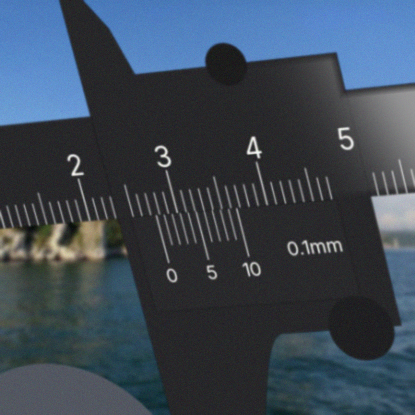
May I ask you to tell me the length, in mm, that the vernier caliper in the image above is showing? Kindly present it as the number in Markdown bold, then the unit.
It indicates **27.6** mm
